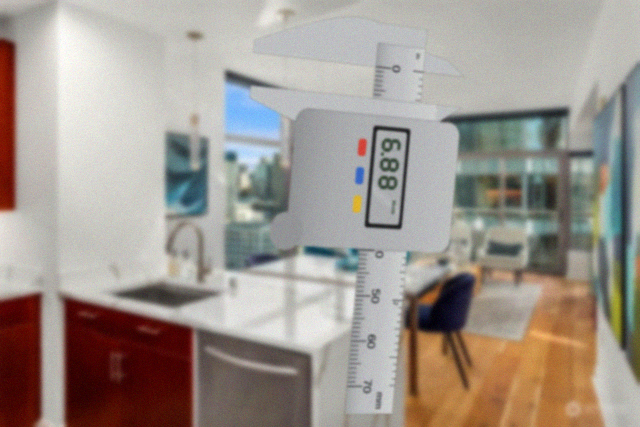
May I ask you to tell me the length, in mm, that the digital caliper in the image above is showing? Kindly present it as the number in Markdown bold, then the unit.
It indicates **6.88** mm
